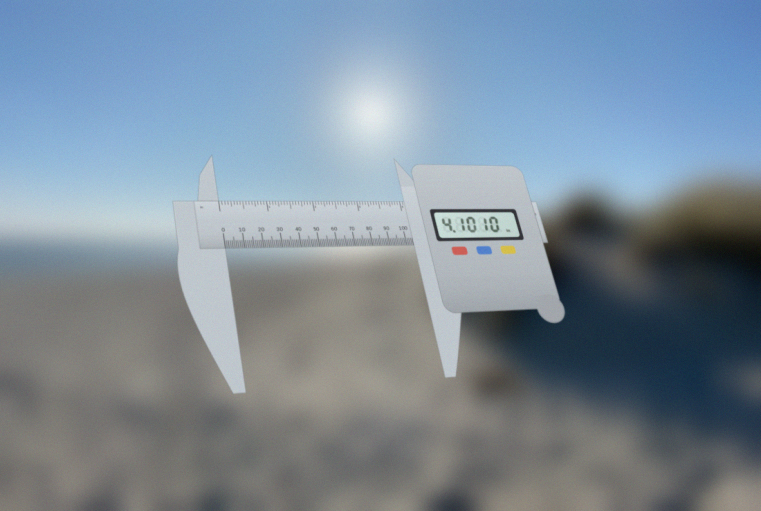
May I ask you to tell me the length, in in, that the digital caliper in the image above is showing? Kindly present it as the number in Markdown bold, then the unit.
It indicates **4.1010** in
